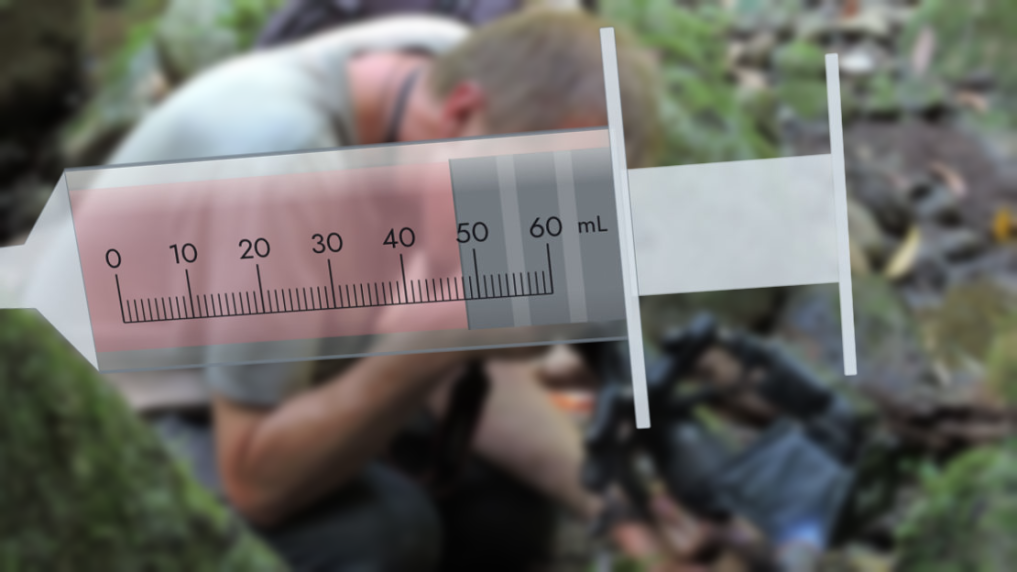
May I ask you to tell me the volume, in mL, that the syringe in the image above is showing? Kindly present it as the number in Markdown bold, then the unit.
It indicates **48** mL
